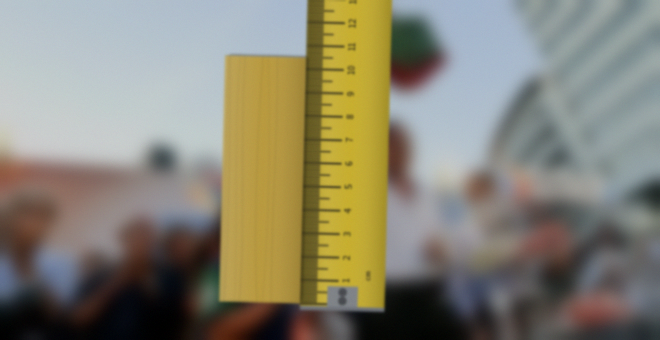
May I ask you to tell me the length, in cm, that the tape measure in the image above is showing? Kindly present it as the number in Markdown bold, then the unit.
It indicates **10.5** cm
